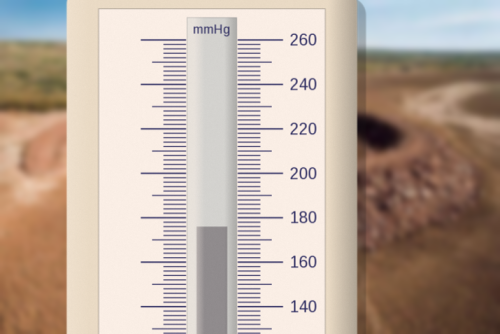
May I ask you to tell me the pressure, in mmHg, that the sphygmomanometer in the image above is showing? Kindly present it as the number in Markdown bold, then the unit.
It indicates **176** mmHg
